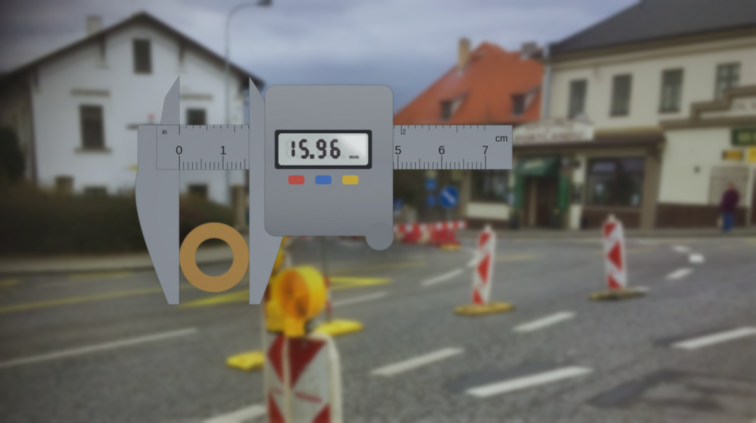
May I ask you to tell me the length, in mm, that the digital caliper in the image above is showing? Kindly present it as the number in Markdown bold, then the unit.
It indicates **15.96** mm
